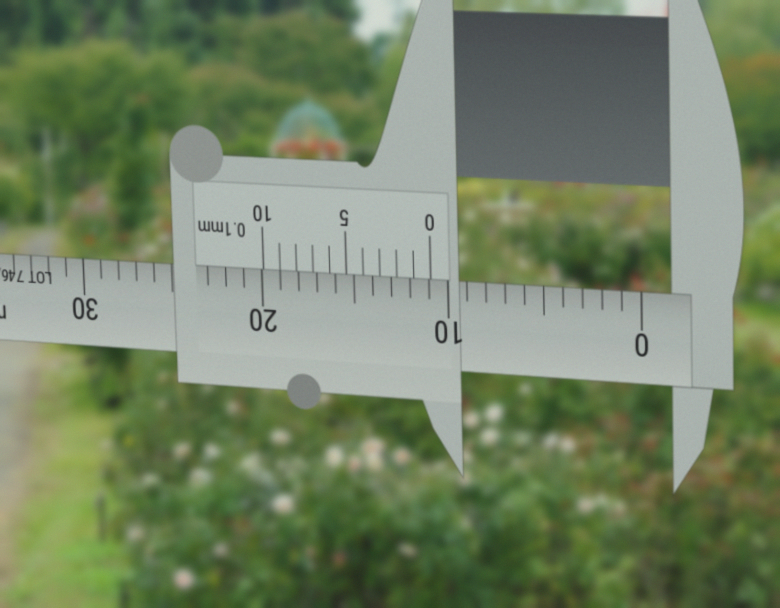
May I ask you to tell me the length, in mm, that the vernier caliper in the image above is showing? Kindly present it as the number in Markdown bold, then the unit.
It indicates **10.9** mm
